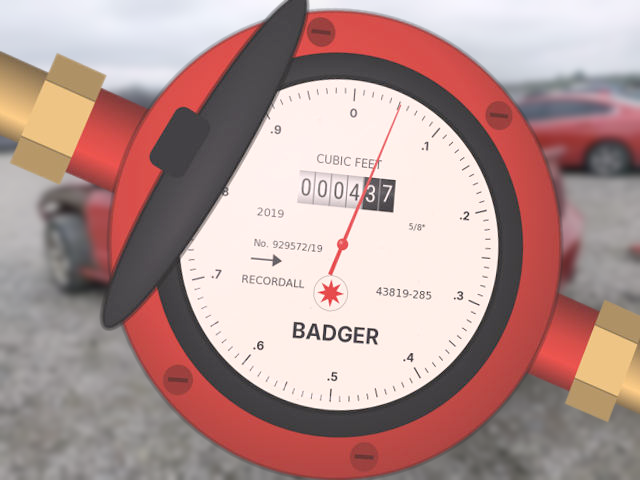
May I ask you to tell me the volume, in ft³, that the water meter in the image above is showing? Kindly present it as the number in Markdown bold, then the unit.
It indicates **437.05** ft³
